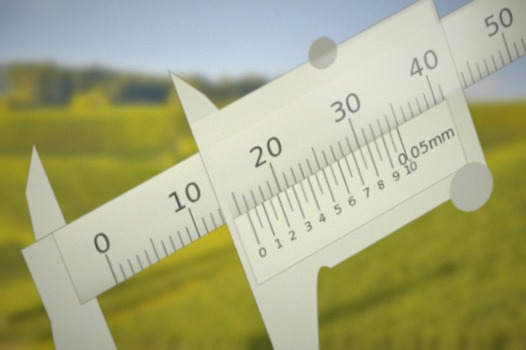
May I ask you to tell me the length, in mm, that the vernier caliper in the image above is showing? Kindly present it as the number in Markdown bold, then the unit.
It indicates **15.8** mm
